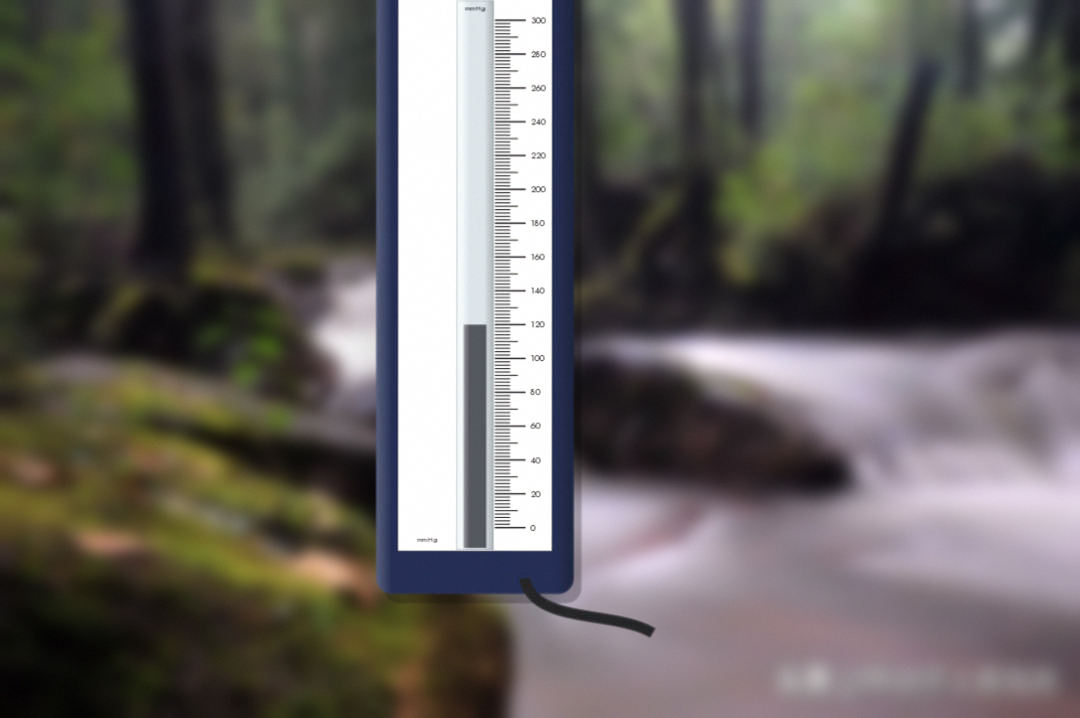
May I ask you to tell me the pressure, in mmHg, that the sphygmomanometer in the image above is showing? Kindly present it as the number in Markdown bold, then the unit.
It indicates **120** mmHg
